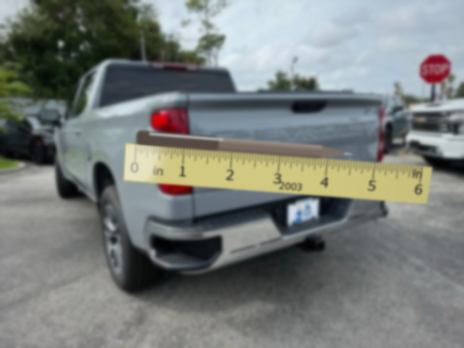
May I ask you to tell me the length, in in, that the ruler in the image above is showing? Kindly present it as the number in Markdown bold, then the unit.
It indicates **4.5** in
